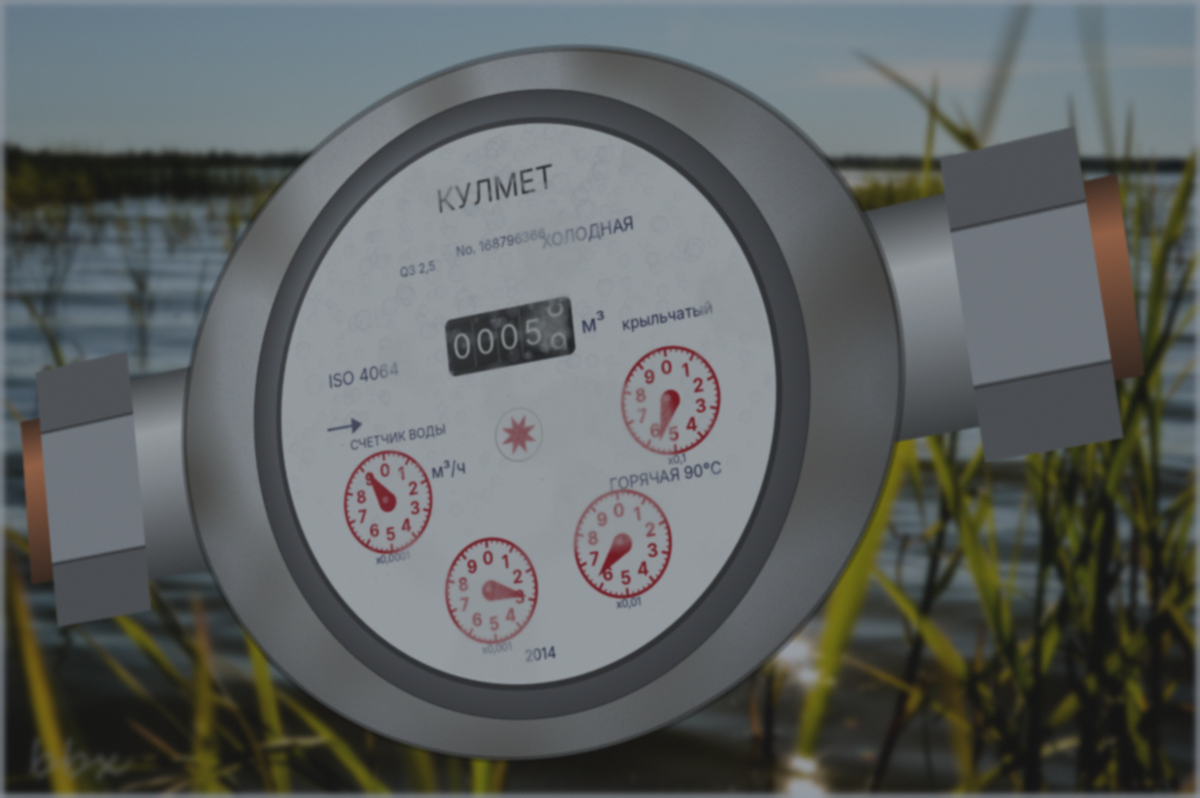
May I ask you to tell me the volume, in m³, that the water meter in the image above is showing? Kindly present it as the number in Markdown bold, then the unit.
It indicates **58.5629** m³
